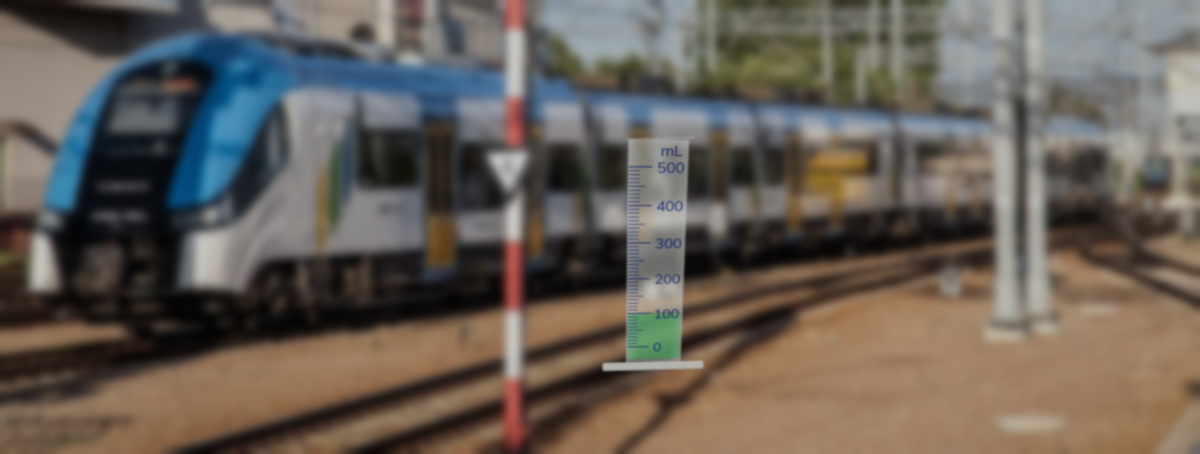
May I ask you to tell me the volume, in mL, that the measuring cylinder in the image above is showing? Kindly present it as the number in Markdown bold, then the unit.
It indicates **100** mL
